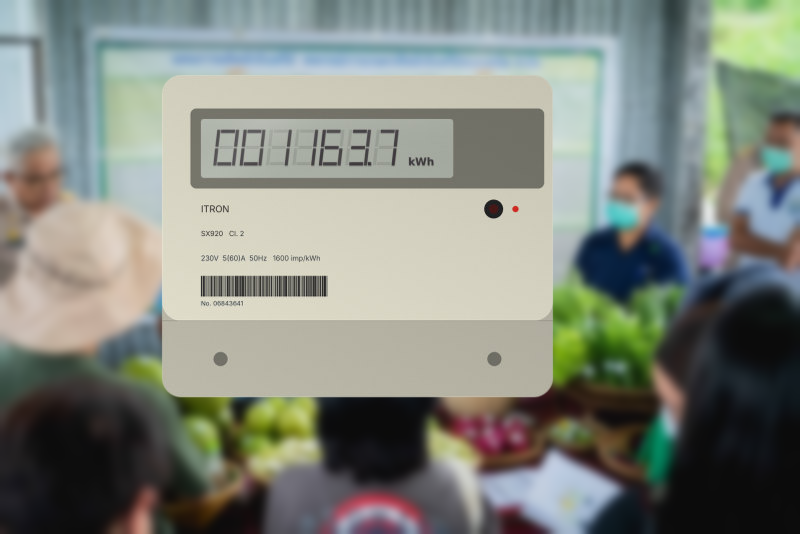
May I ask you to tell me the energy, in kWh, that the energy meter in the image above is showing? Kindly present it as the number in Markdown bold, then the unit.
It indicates **1163.7** kWh
